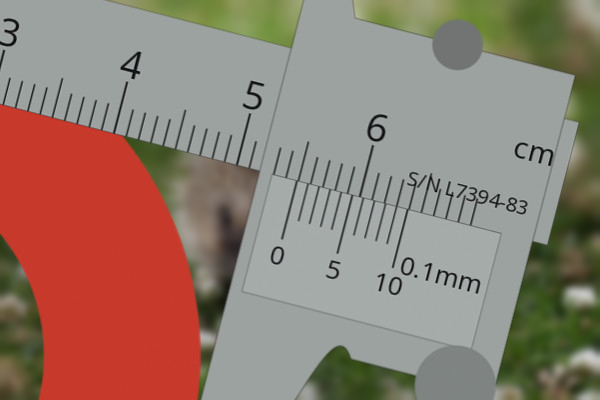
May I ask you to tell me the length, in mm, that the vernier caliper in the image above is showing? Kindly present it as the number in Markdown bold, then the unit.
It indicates **54.9** mm
